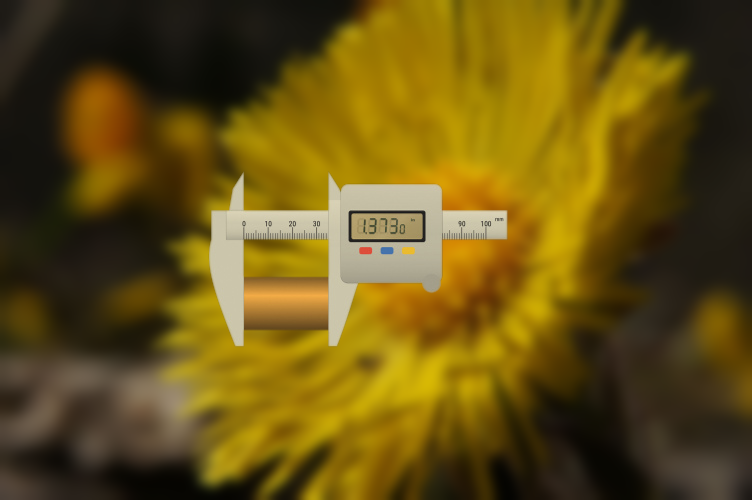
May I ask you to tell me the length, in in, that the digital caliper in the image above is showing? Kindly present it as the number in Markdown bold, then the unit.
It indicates **1.3730** in
